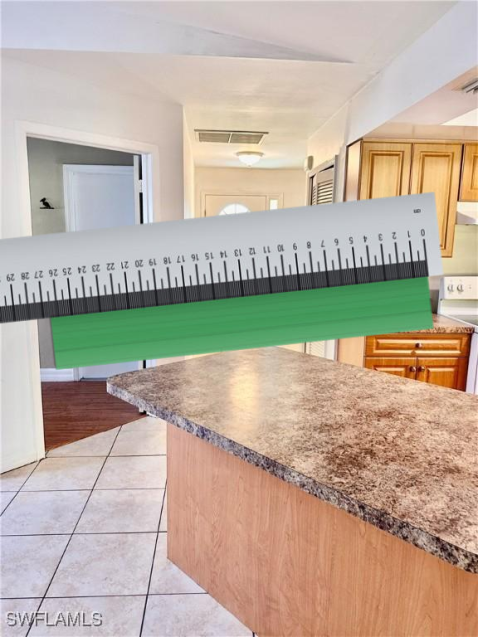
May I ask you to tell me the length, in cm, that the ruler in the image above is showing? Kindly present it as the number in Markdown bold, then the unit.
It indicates **26.5** cm
